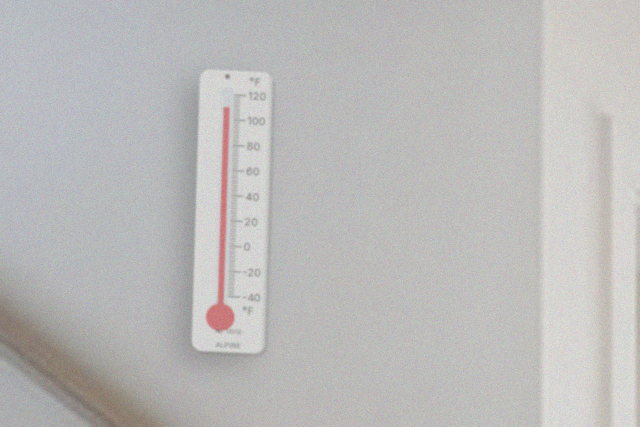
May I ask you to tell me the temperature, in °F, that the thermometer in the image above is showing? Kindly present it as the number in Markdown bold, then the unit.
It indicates **110** °F
